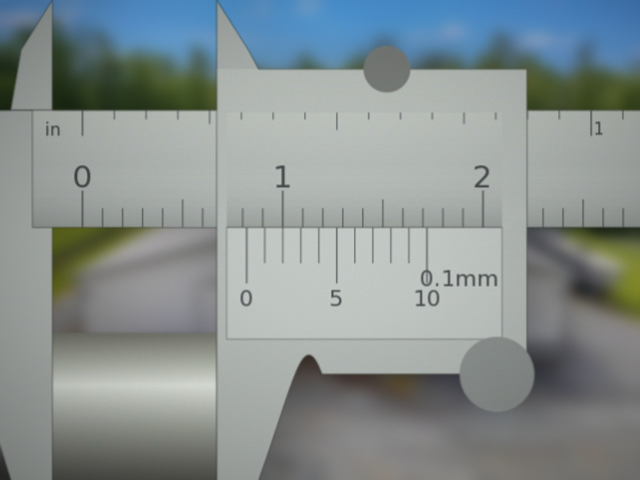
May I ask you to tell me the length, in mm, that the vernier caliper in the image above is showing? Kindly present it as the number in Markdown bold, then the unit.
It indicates **8.2** mm
